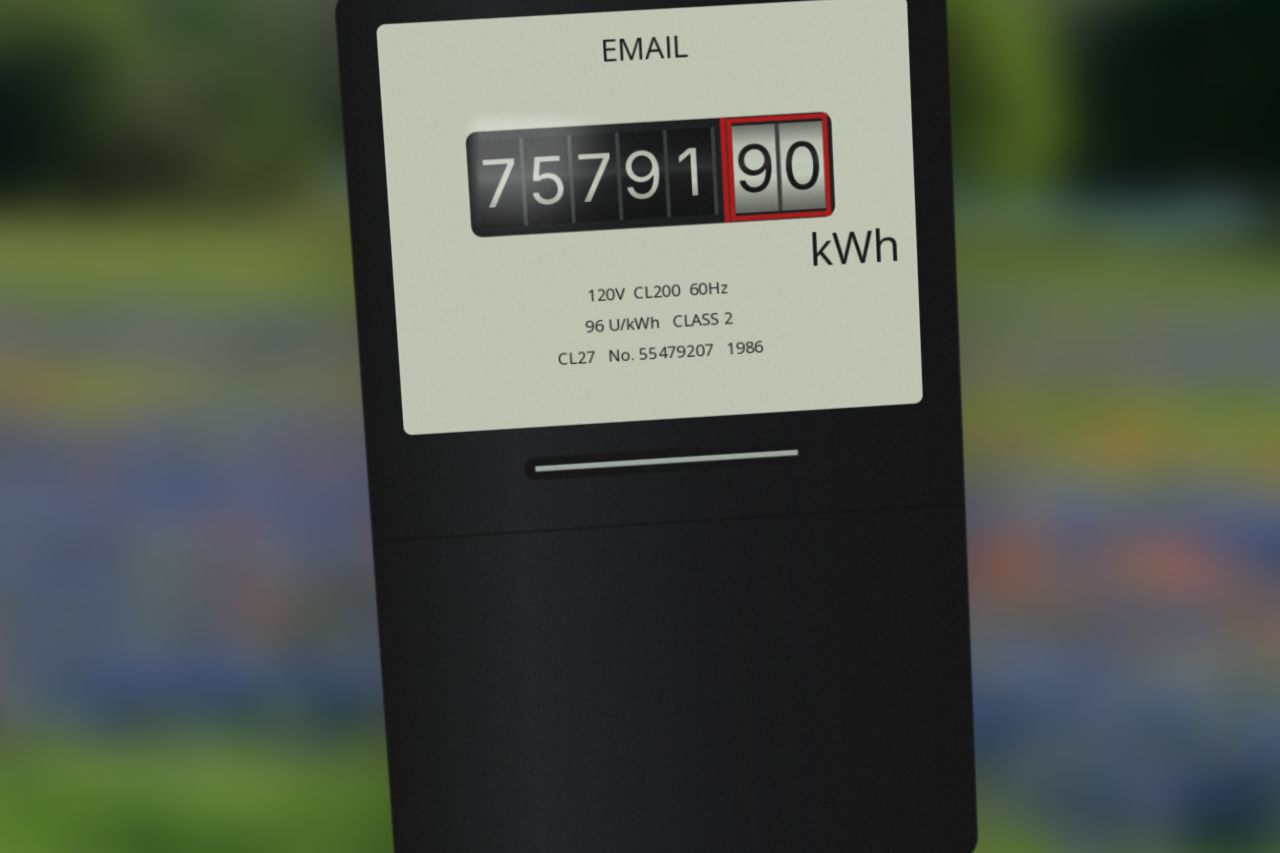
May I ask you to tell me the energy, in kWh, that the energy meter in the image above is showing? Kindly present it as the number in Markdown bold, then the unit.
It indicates **75791.90** kWh
